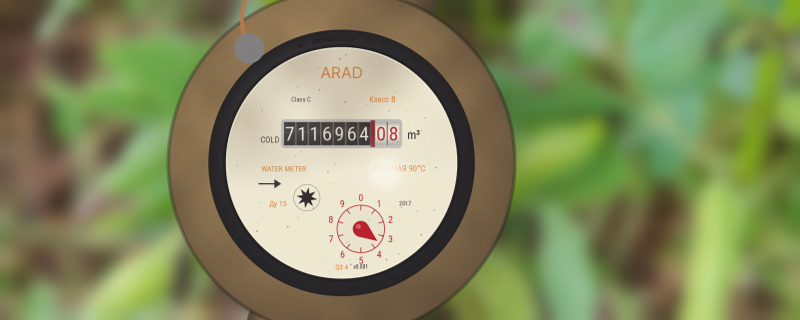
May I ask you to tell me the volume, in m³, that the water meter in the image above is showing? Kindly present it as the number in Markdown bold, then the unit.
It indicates **7116964.083** m³
